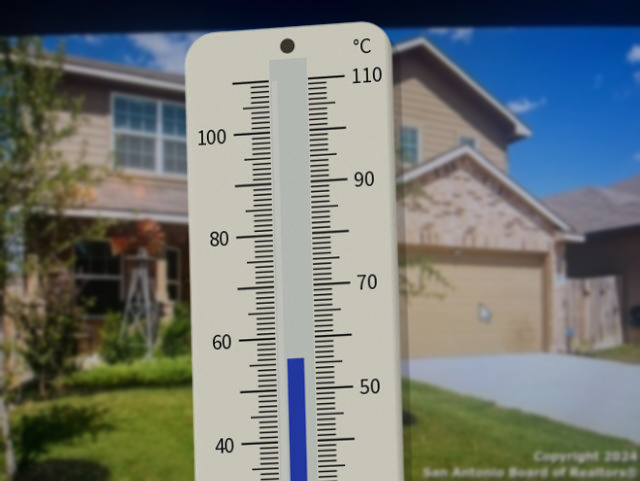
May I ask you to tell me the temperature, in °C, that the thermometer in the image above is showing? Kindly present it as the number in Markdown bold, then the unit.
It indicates **56** °C
